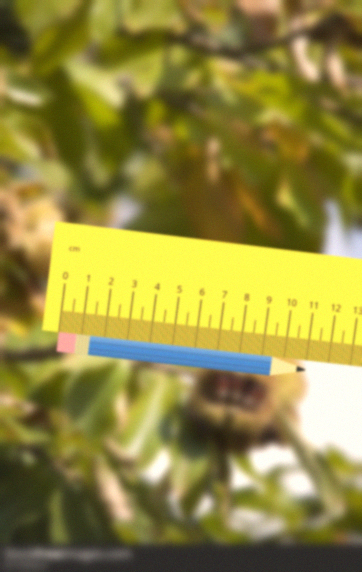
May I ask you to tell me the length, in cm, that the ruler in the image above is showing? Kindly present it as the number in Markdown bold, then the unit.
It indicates **11** cm
